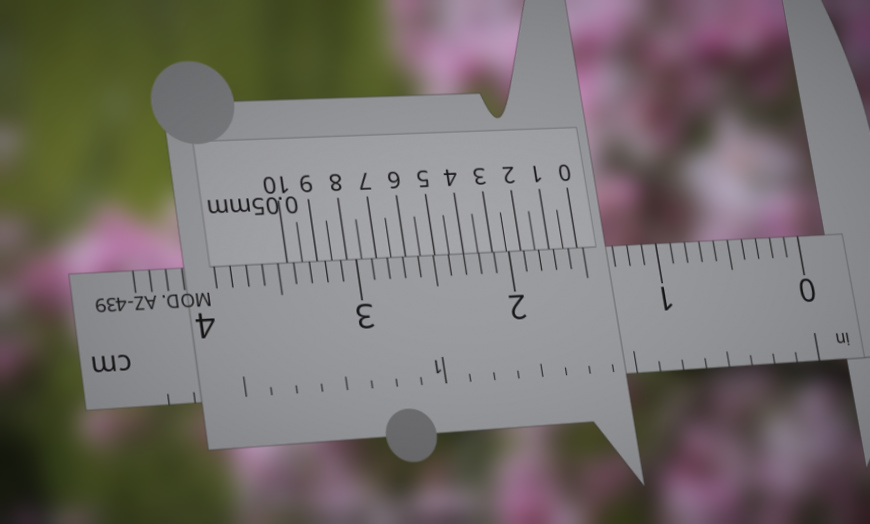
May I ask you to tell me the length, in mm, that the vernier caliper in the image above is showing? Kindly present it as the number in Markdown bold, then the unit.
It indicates **15.4** mm
